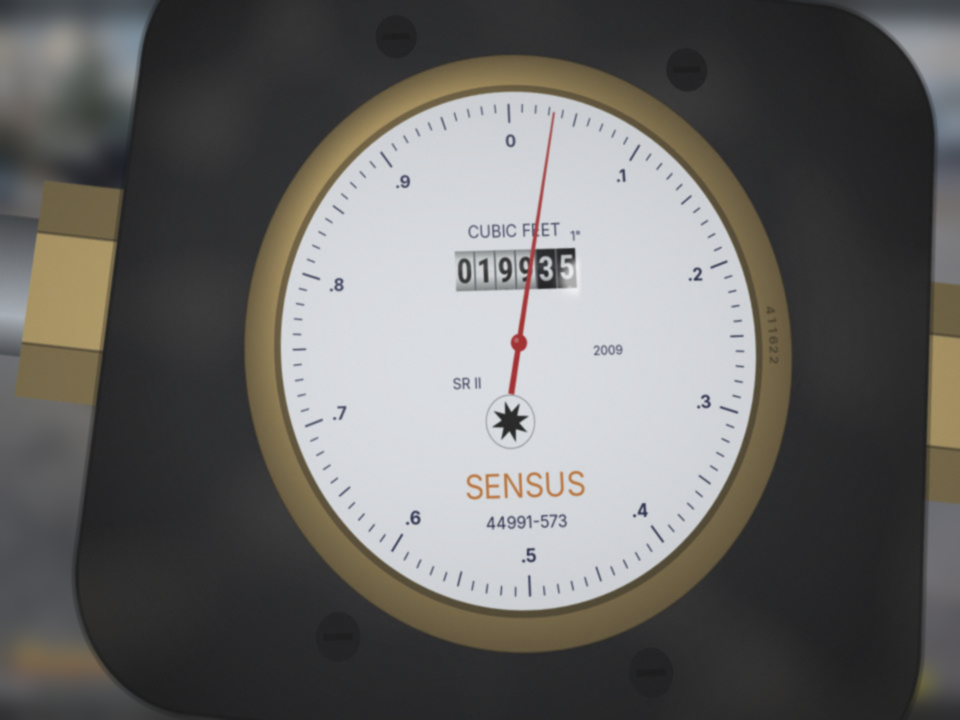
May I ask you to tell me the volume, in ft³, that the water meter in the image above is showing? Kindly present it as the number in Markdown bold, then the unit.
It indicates **19935.03** ft³
